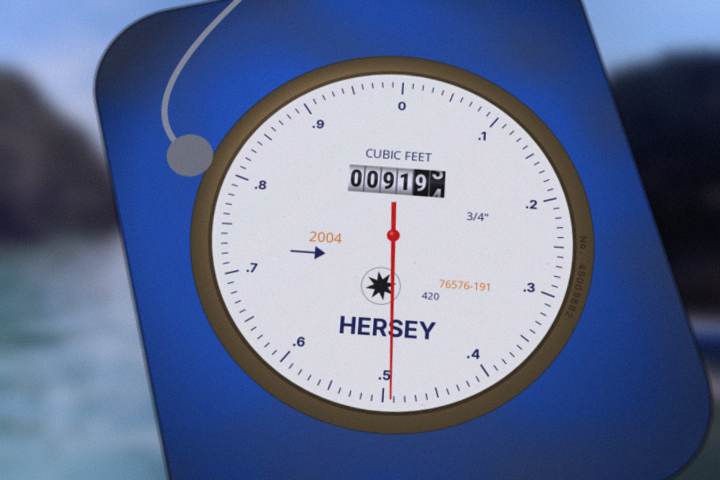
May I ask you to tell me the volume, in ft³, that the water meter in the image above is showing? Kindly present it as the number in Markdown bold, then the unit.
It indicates **9193.49** ft³
